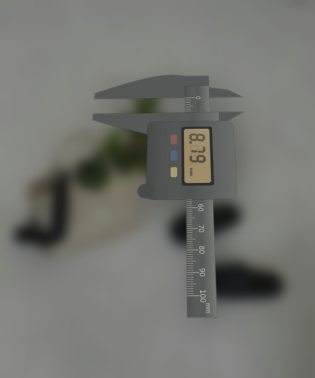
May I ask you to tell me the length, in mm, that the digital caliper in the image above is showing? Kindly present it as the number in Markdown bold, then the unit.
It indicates **8.79** mm
